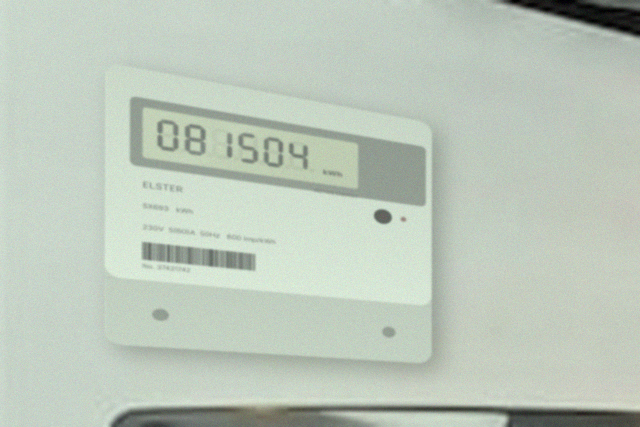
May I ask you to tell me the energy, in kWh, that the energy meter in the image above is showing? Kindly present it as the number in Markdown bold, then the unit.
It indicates **81504** kWh
